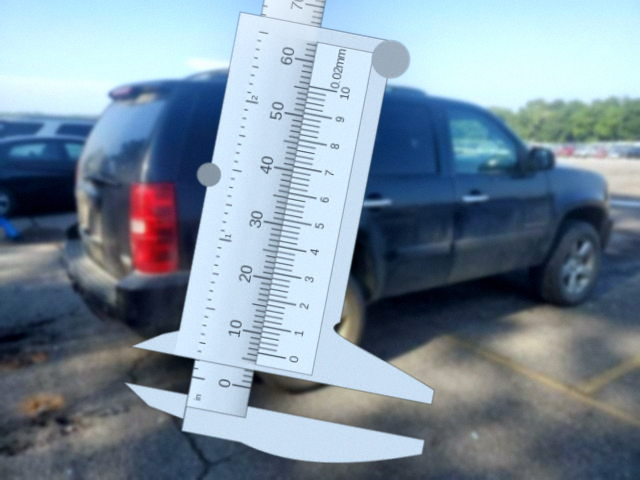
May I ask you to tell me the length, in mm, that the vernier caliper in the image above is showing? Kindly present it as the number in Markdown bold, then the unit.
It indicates **6.5** mm
